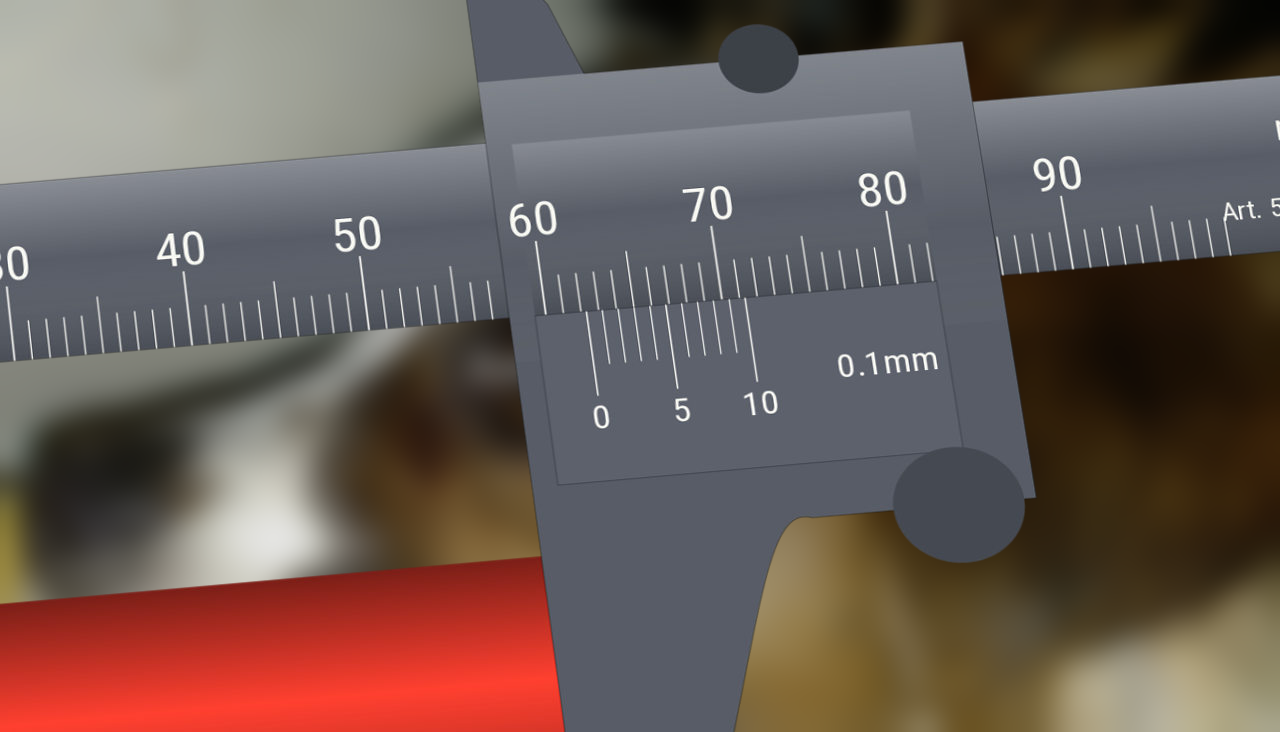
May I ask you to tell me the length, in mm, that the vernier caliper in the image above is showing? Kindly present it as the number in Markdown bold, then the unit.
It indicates **62.3** mm
